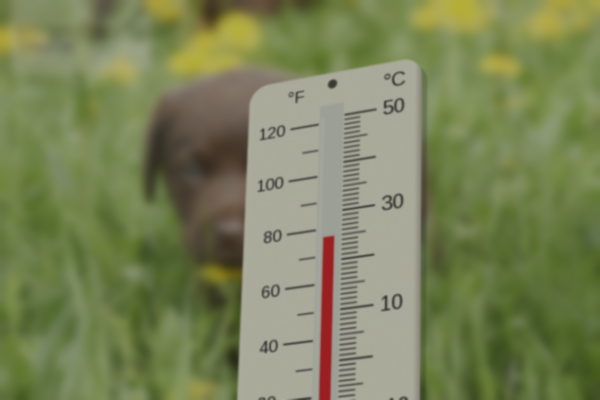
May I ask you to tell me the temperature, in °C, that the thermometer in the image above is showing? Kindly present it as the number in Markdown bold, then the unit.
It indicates **25** °C
